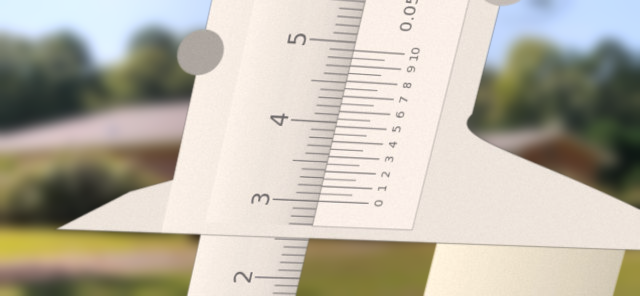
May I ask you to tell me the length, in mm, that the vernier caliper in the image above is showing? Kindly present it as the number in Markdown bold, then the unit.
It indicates **30.0** mm
